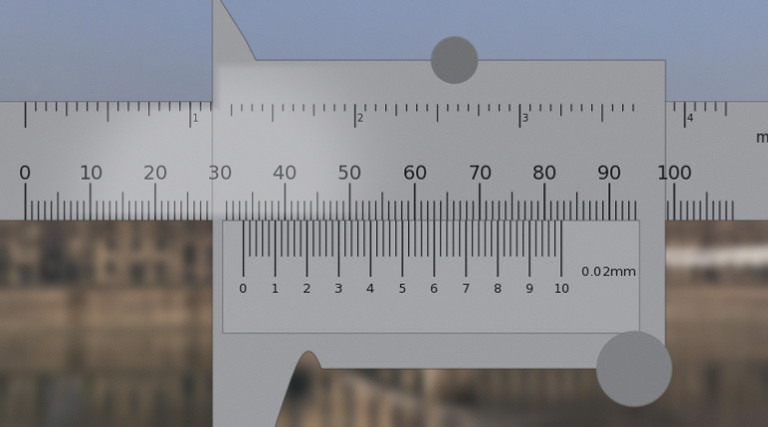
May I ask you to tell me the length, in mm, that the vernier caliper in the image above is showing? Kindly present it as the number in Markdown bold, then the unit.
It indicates **33.6** mm
